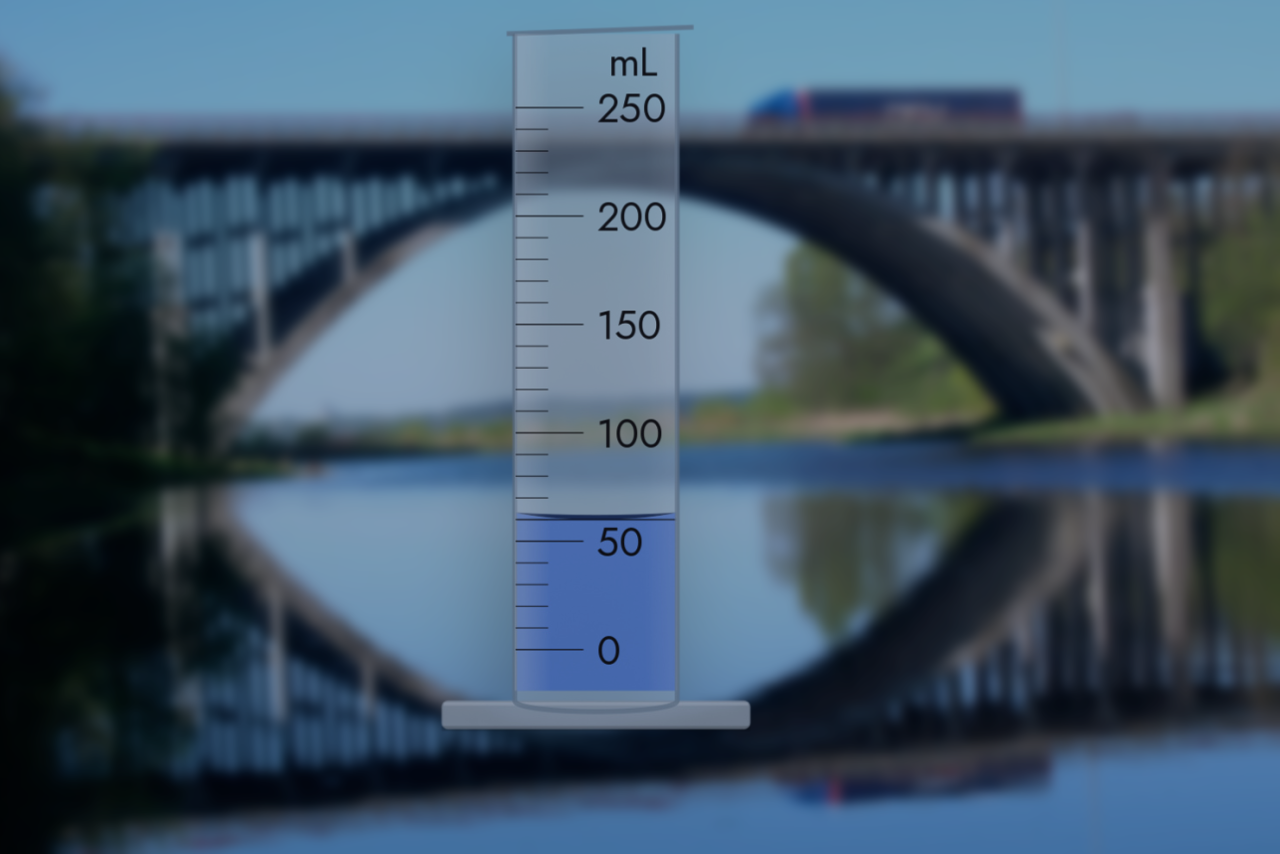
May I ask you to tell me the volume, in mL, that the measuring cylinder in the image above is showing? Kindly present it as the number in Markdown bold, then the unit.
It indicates **60** mL
